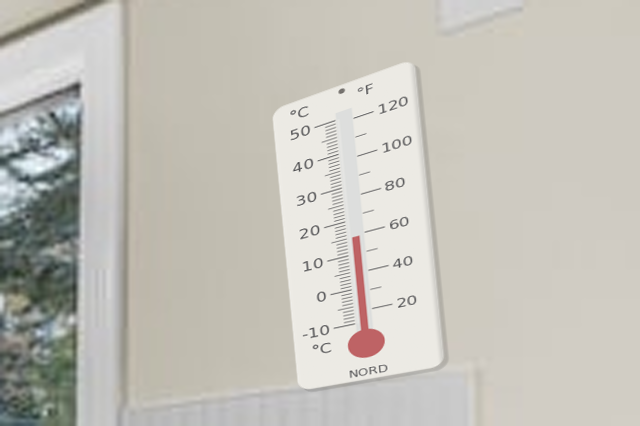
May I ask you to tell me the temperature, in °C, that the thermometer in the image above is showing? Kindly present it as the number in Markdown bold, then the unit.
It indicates **15** °C
